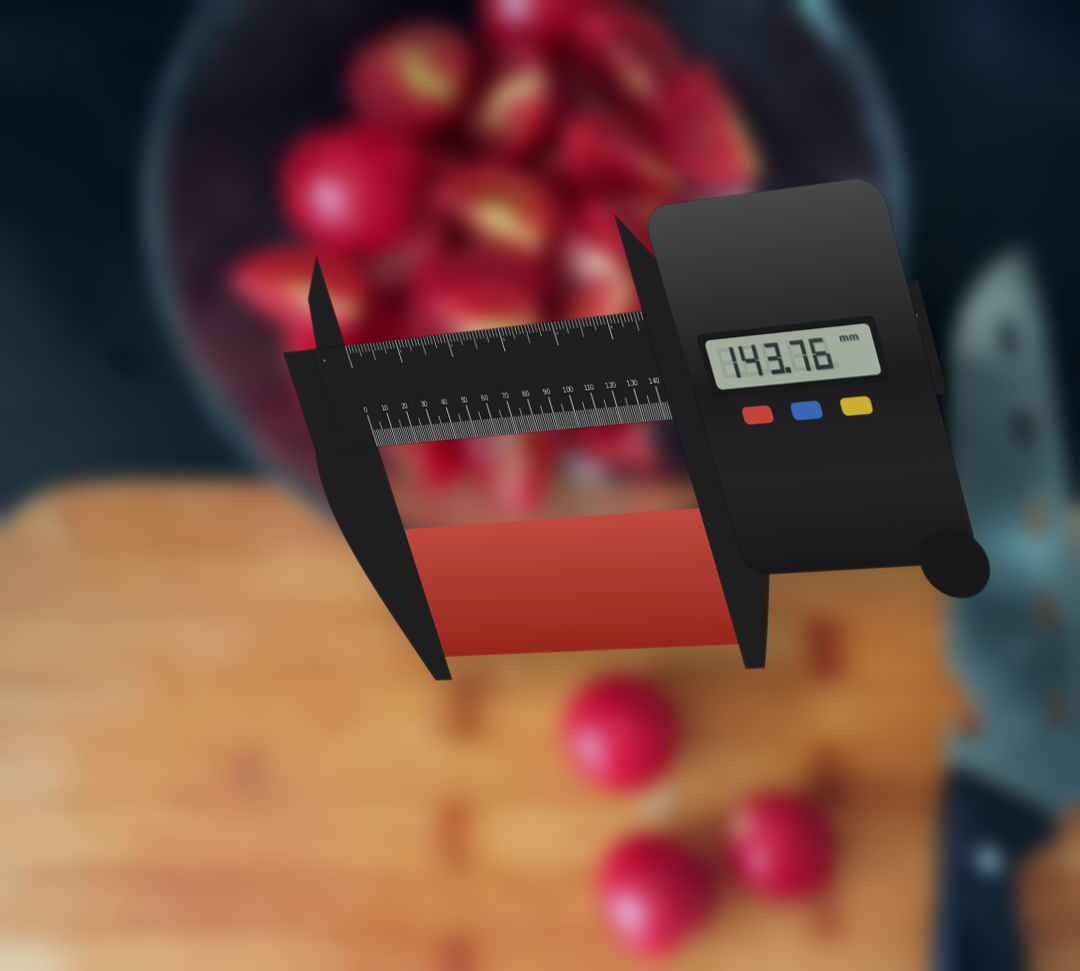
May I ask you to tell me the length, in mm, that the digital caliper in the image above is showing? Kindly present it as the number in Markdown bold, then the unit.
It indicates **143.76** mm
